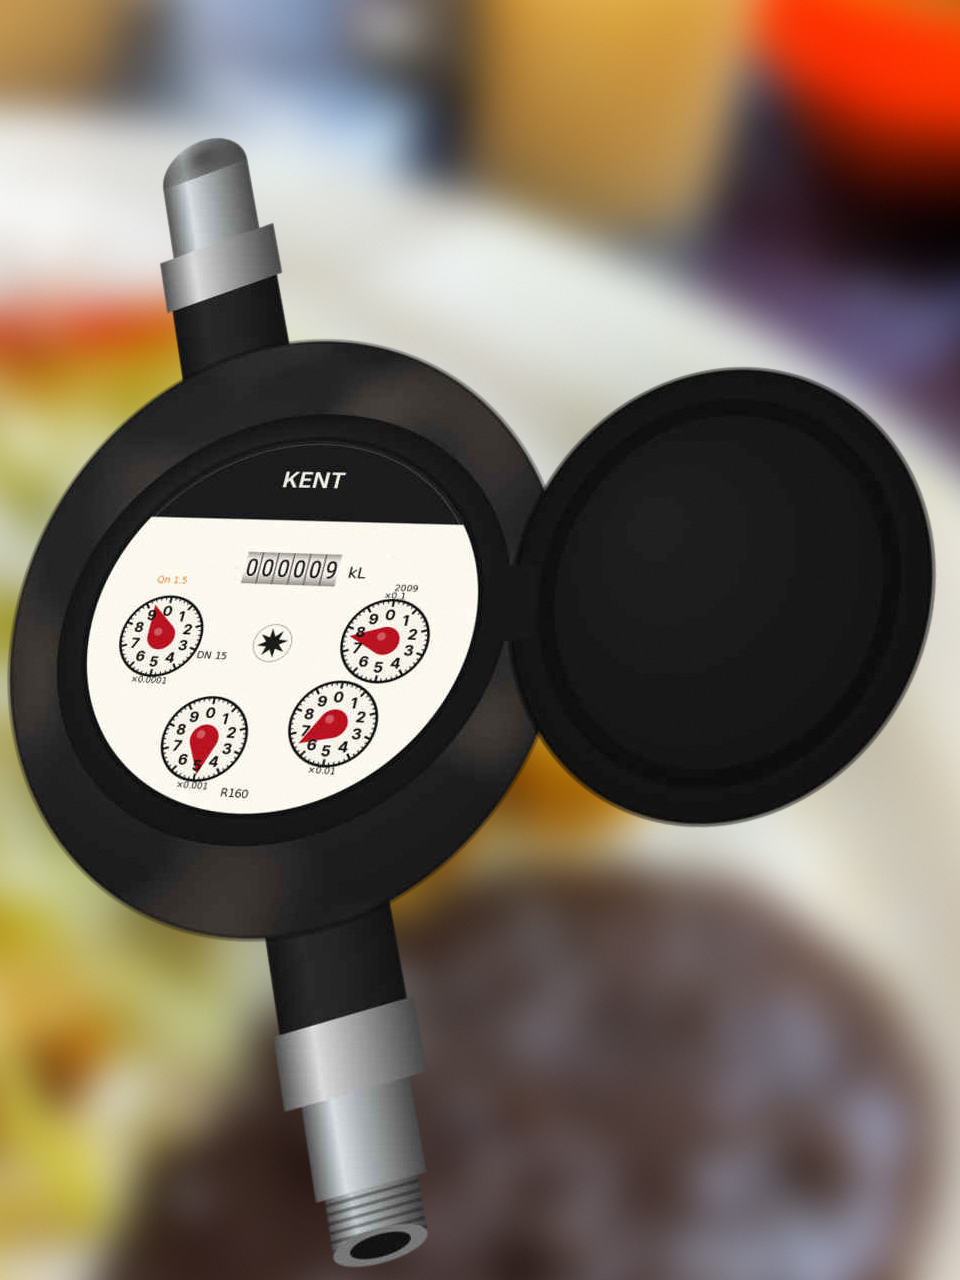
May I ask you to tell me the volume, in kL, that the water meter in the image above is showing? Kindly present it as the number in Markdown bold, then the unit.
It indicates **9.7649** kL
